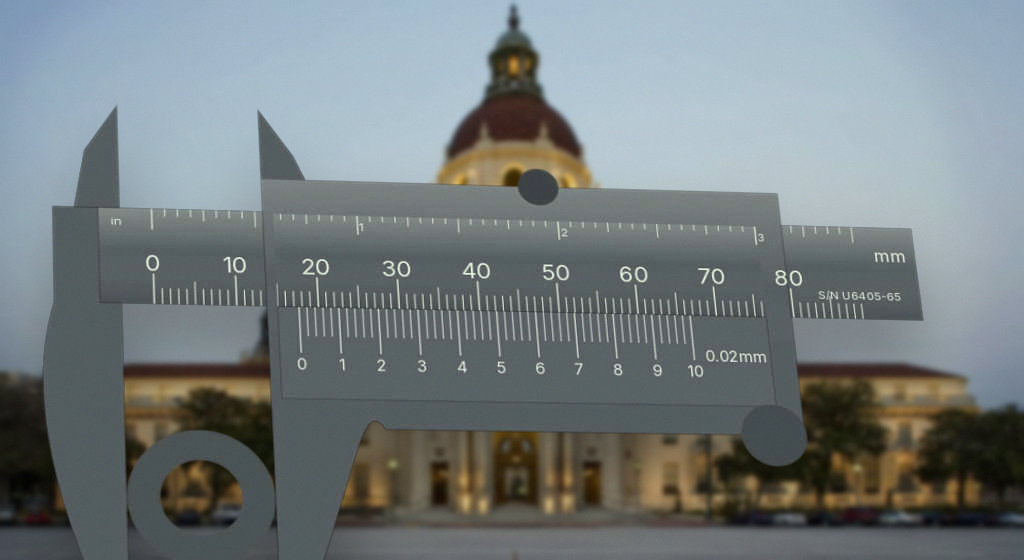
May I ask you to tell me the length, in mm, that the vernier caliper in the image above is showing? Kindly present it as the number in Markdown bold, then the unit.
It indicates **17.6** mm
